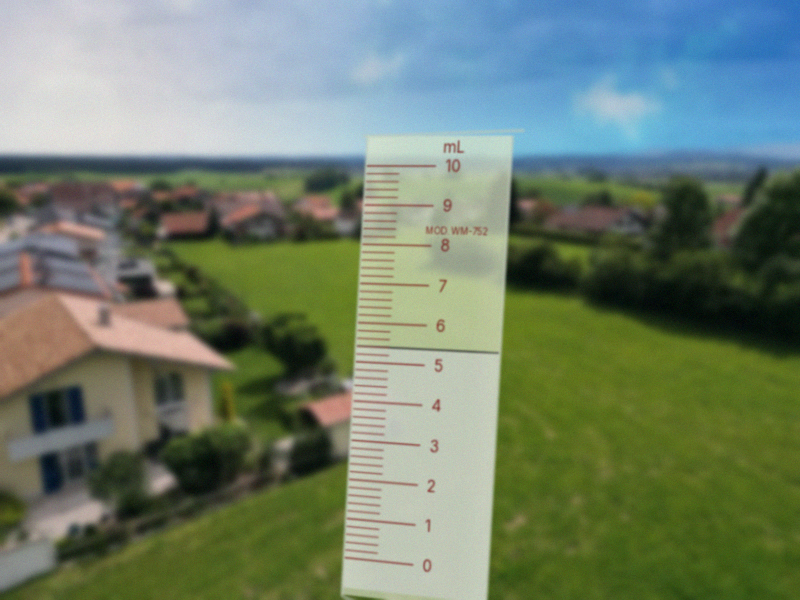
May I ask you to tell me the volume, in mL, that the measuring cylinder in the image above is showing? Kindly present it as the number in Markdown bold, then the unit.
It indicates **5.4** mL
